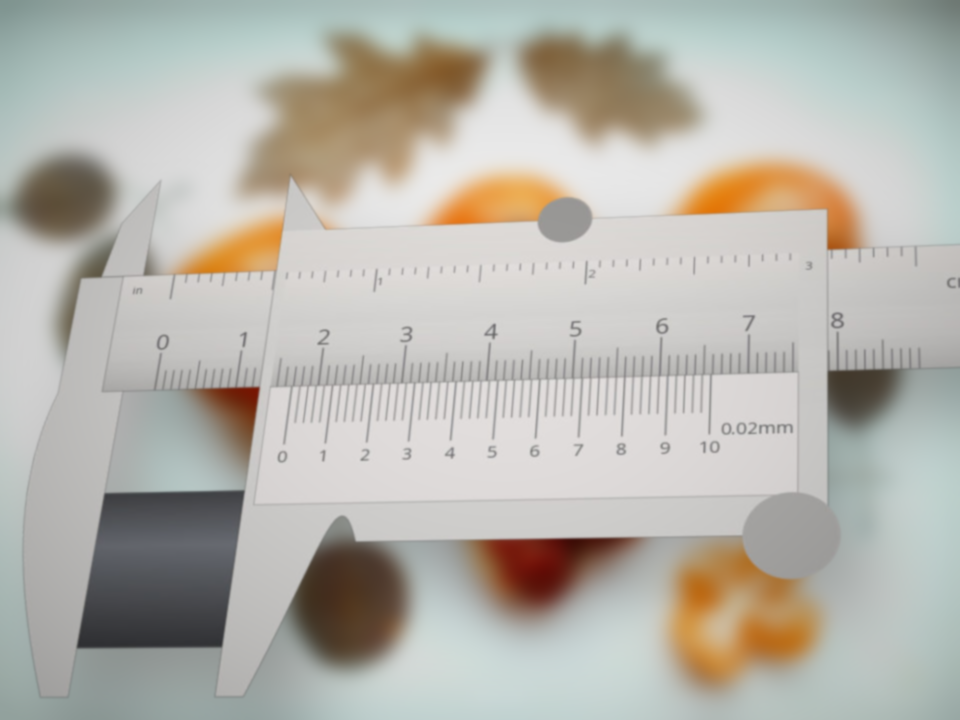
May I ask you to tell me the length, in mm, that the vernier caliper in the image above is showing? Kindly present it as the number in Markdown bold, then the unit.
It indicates **16.8** mm
